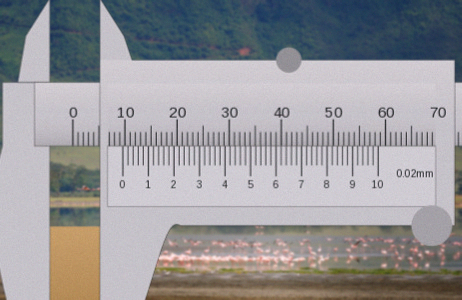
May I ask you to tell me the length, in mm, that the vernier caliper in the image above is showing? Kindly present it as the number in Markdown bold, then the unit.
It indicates **9.6** mm
